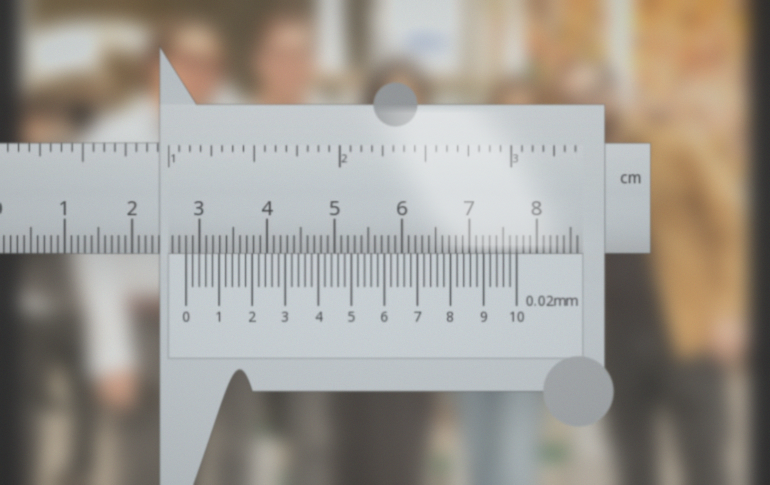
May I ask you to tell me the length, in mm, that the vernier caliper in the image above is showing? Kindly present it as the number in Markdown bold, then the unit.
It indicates **28.0** mm
